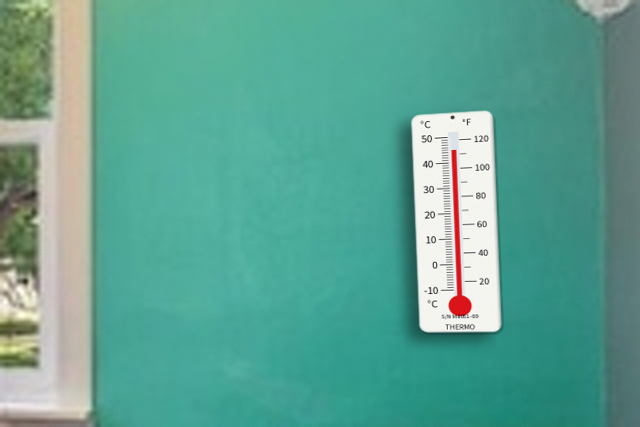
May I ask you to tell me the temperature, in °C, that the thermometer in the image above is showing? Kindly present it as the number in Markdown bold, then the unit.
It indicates **45** °C
